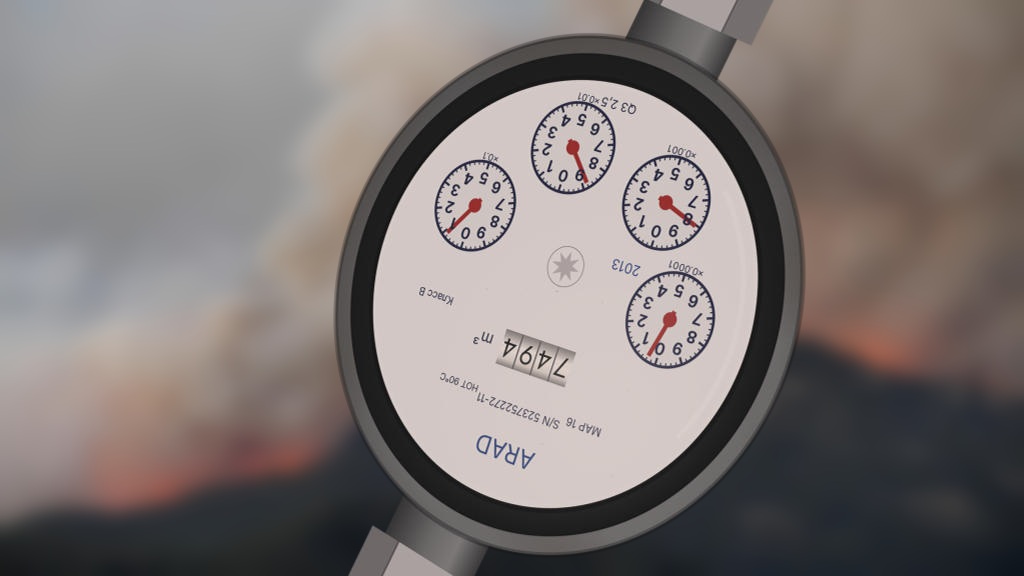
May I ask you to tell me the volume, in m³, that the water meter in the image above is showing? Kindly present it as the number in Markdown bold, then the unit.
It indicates **7494.0880** m³
